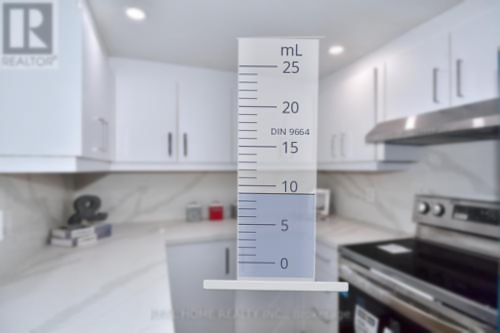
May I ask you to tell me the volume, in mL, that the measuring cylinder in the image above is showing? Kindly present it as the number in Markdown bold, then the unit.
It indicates **9** mL
